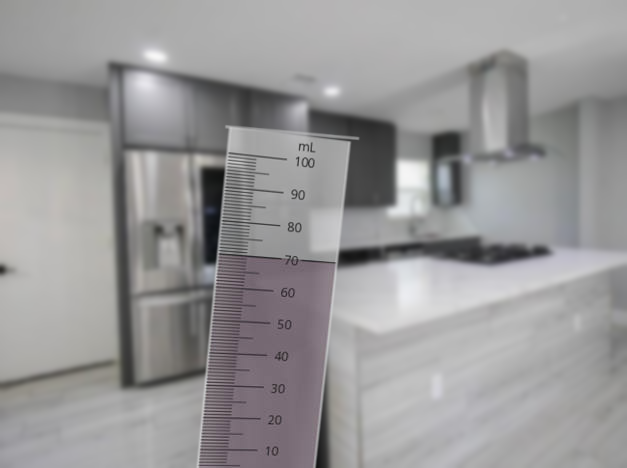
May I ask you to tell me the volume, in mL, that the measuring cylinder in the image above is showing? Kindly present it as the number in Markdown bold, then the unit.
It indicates **70** mL
